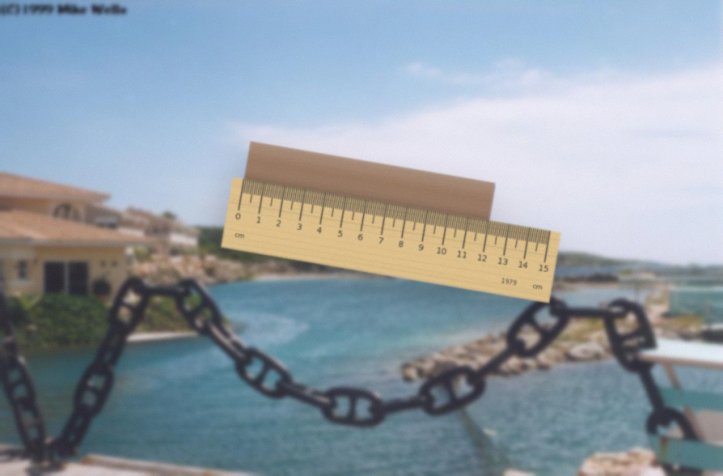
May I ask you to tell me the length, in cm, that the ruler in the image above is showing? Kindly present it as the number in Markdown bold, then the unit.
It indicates **12** cm
